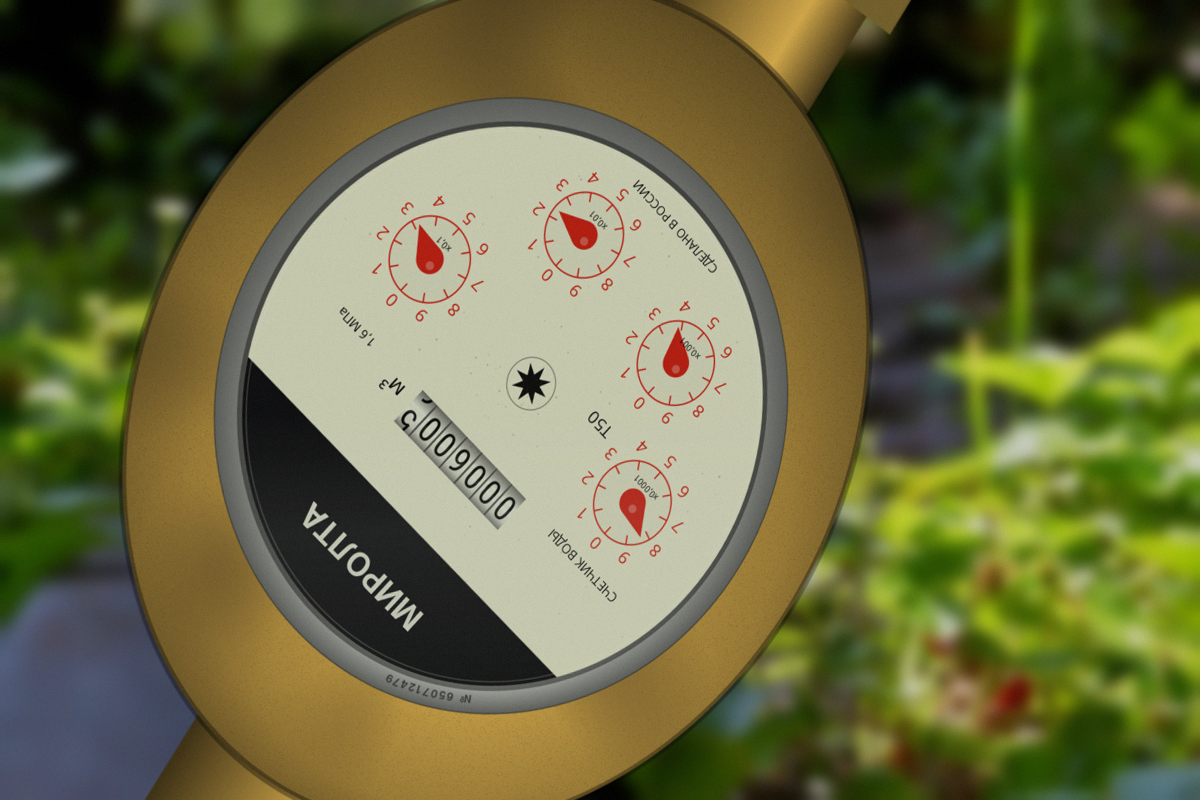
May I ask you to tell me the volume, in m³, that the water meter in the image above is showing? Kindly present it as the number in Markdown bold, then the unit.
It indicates **6005.3238** m³
